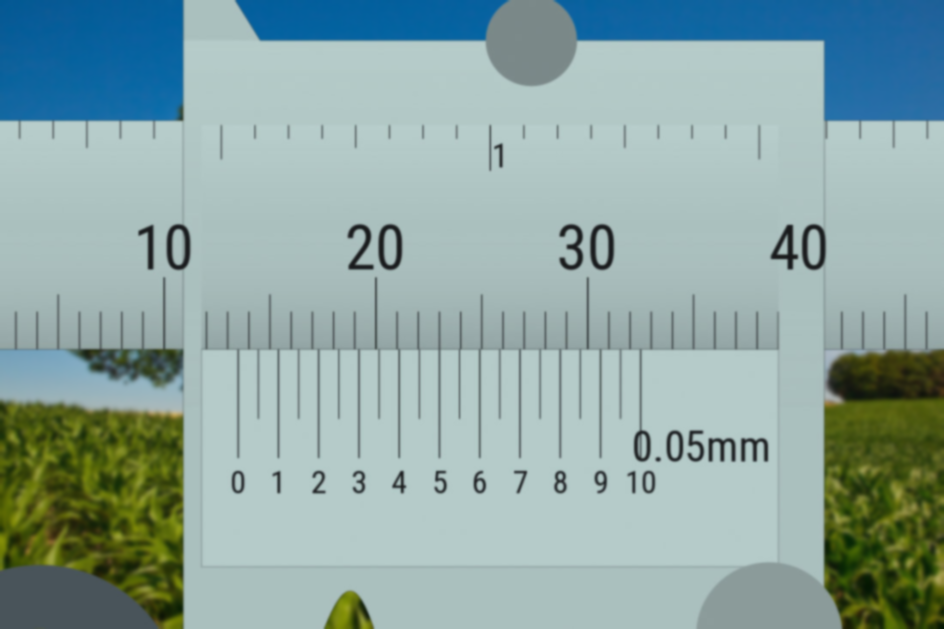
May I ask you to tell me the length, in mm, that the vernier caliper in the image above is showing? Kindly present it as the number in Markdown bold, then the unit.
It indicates **13.5** mm
